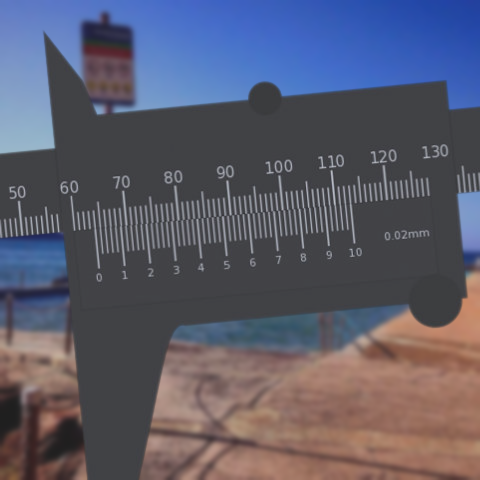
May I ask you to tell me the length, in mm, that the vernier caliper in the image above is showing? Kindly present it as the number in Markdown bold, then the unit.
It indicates **64.0** mm
